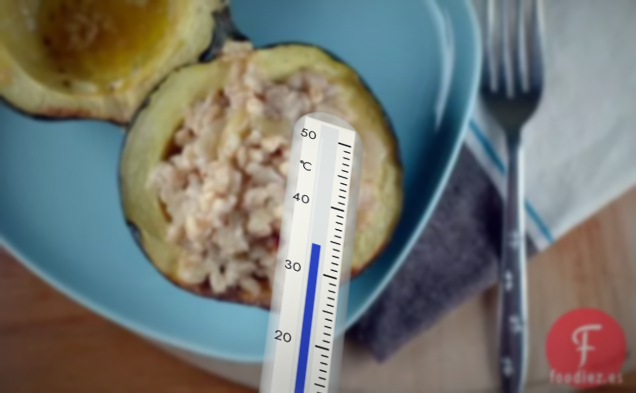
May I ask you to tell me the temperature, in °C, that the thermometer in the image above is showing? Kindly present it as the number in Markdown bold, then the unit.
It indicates **34** °C
